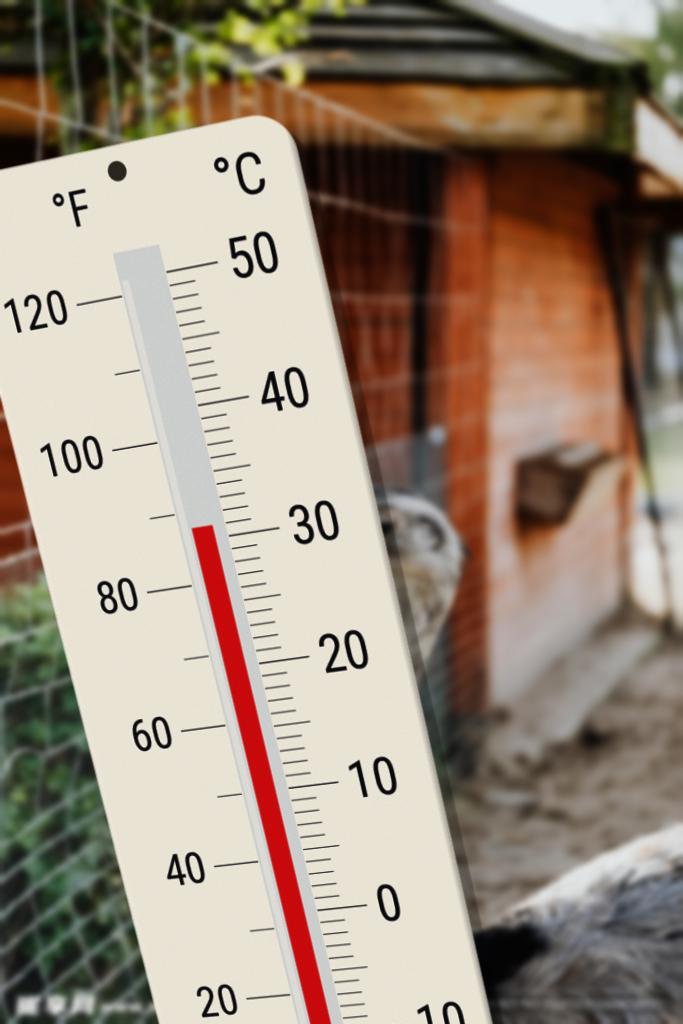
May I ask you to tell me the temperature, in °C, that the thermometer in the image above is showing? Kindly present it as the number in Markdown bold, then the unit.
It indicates **31** °C
